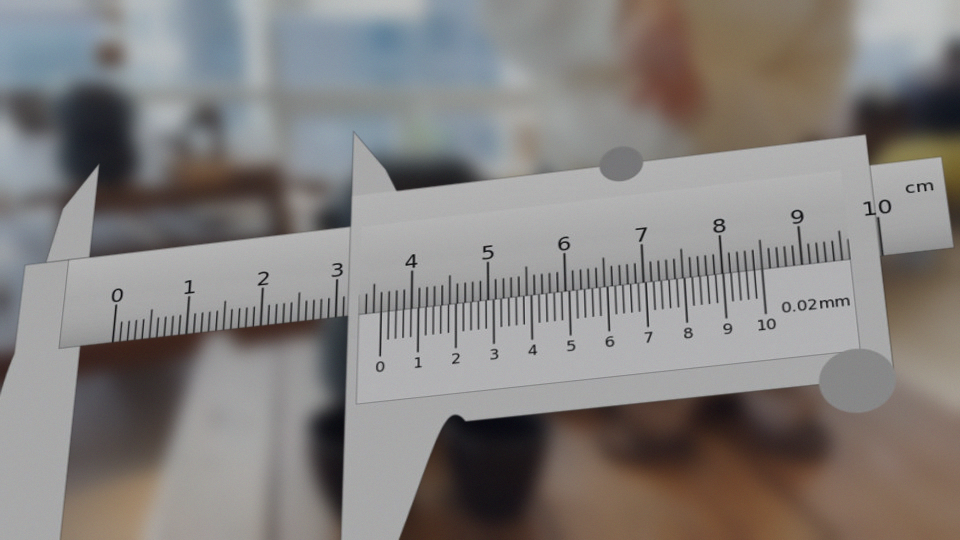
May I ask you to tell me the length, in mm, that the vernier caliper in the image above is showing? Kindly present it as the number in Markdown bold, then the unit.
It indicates **36.0** mm
